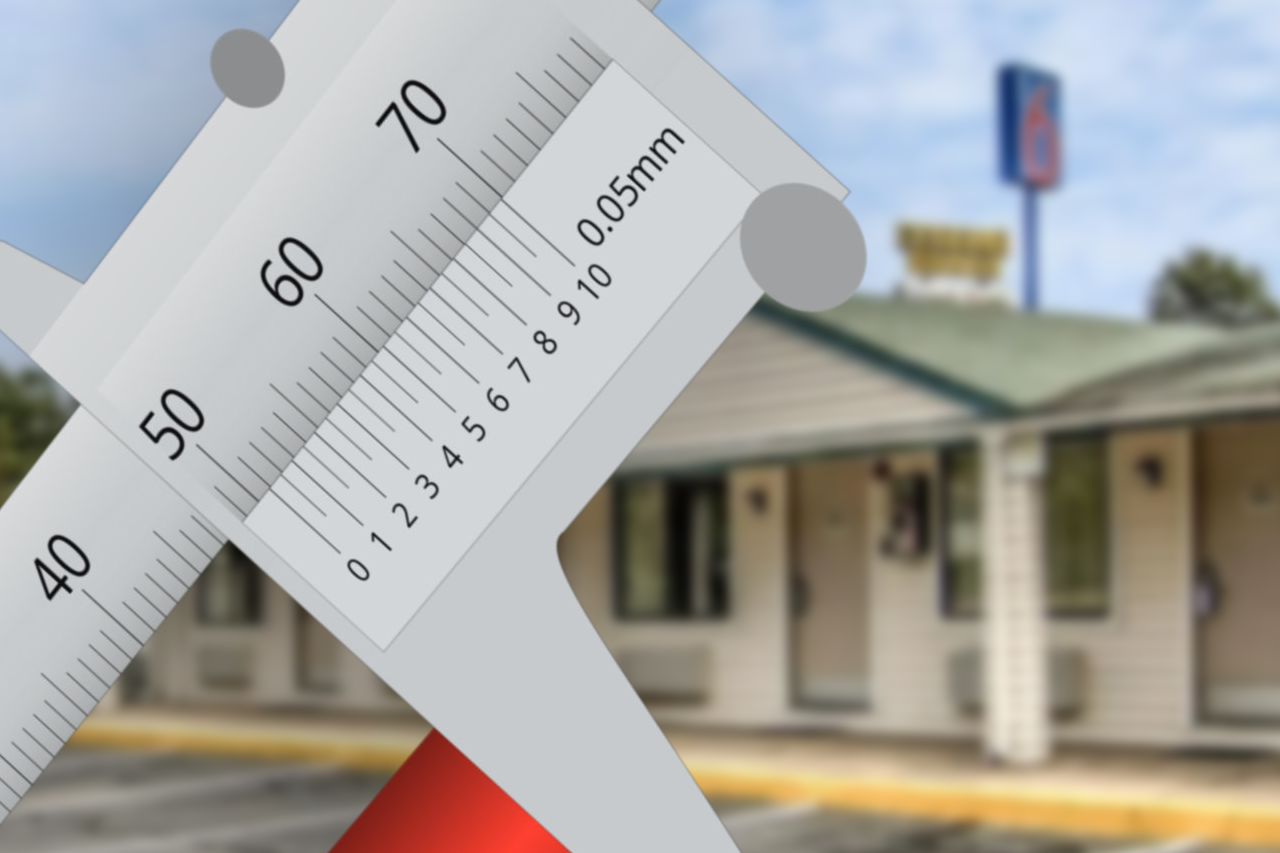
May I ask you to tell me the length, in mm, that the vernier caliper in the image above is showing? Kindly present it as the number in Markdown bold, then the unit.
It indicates **50.9** mm
